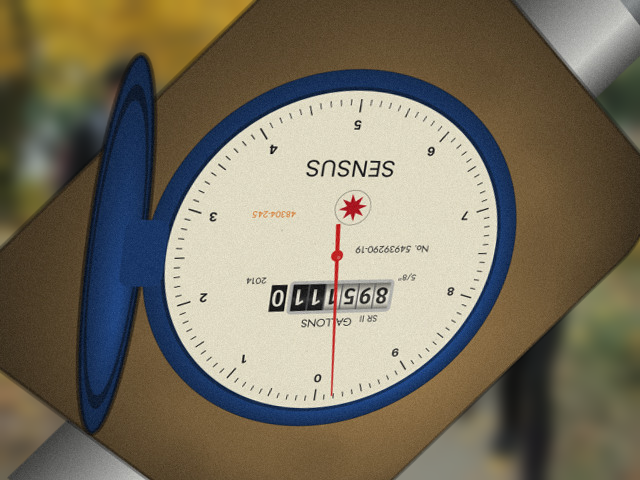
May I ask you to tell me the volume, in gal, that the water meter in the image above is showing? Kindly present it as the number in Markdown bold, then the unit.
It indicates **8951109.8** gal
